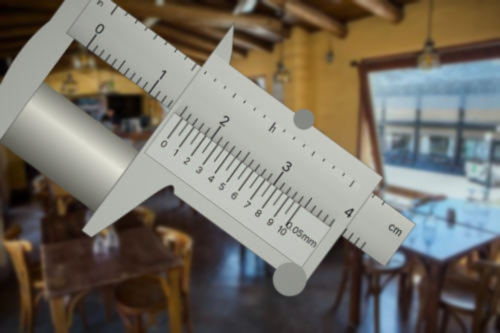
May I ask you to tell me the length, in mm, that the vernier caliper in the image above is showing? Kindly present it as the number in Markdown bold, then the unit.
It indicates **15.4** mm
